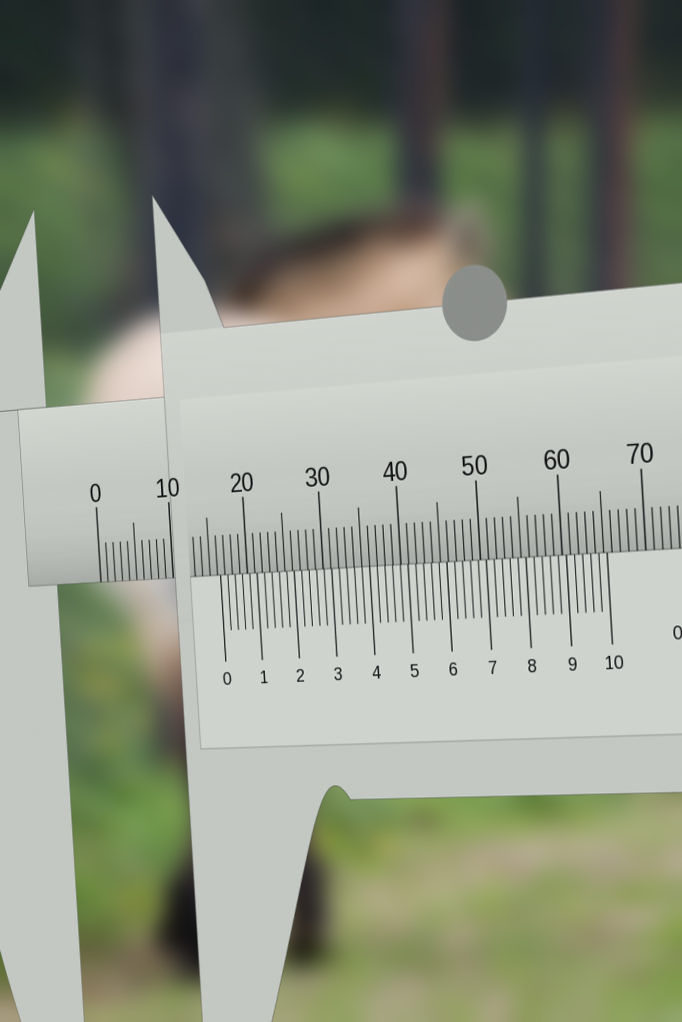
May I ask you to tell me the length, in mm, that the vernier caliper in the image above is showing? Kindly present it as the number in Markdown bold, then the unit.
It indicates **16.4** mm
